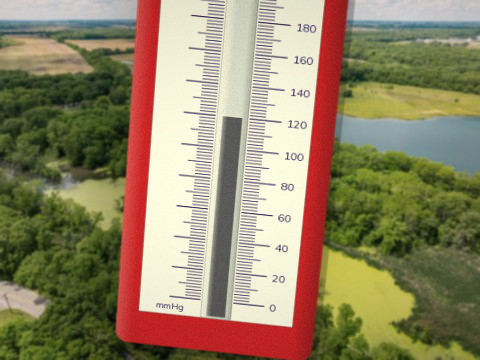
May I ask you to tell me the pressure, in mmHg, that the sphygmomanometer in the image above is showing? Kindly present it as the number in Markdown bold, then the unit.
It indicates **120** mmHg
